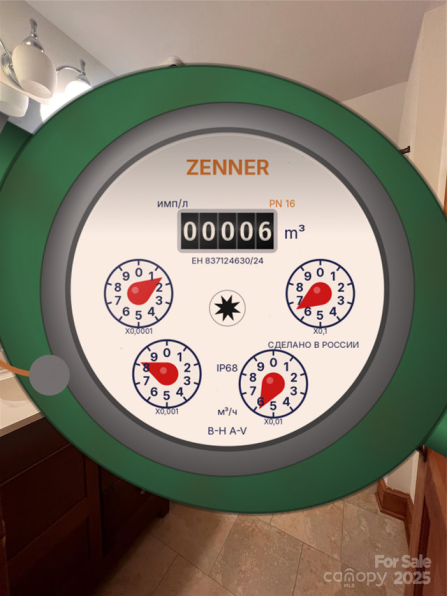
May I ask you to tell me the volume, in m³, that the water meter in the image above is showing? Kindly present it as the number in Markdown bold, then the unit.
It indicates **6.6581** m³
